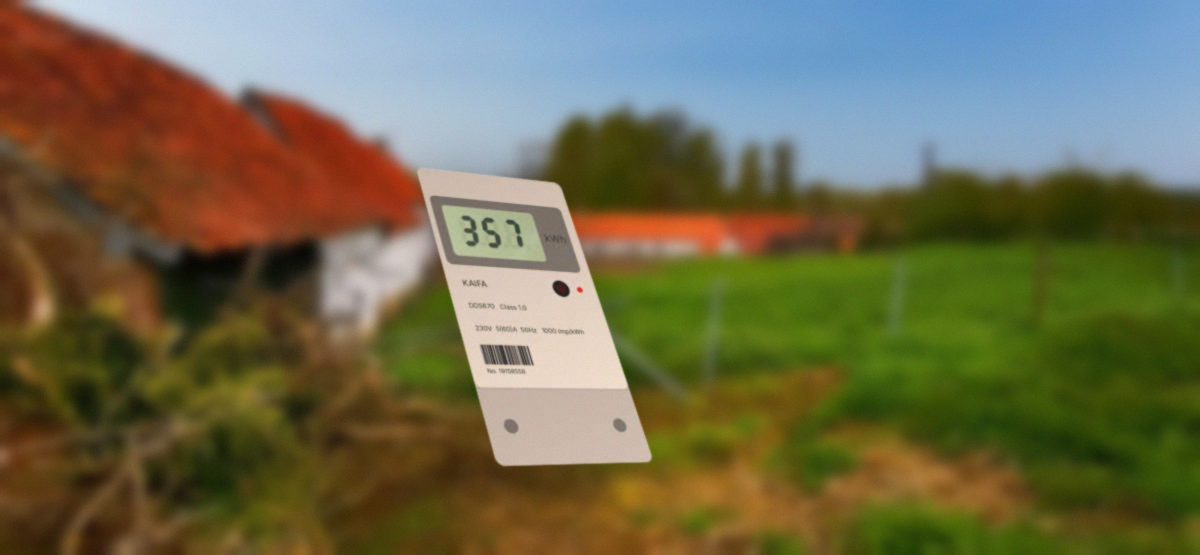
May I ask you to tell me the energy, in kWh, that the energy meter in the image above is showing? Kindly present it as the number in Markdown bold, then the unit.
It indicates **357** kWh
